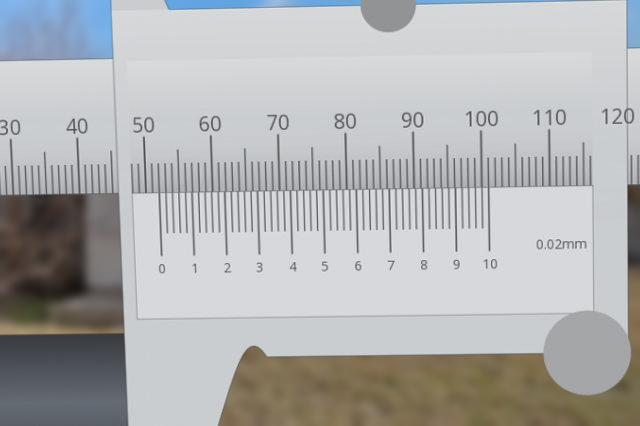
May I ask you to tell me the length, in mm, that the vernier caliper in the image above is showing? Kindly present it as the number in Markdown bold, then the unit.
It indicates **52.0** mm
